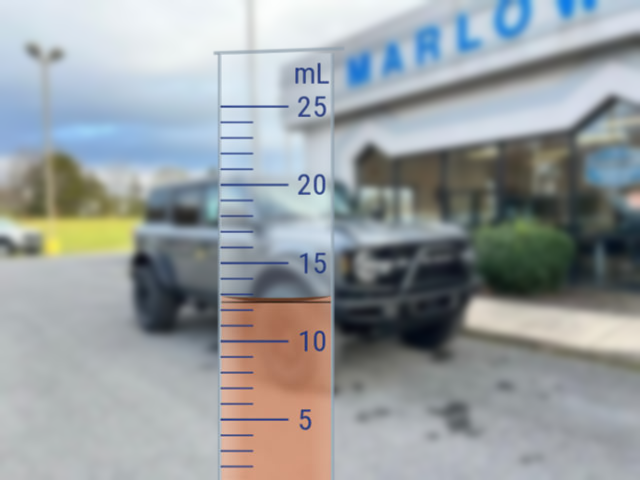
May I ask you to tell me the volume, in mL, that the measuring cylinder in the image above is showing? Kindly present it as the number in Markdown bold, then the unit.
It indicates **12.5** mL
